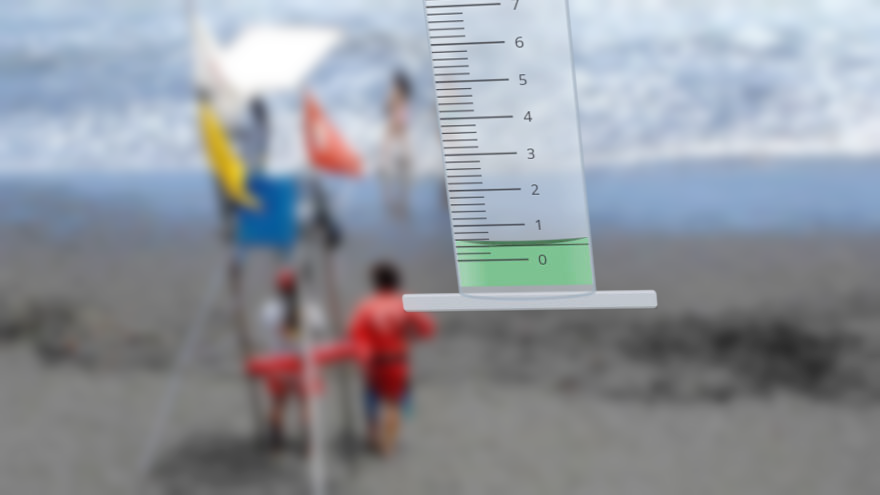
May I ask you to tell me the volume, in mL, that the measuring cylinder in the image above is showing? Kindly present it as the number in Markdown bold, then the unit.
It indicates **0.4** mL
